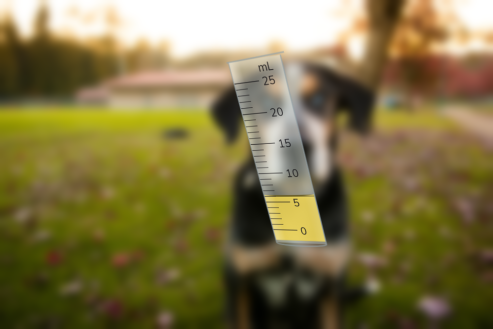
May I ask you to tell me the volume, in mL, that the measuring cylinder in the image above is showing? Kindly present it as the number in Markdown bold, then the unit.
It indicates **6** mL
